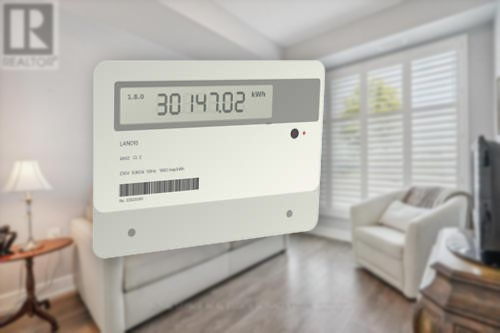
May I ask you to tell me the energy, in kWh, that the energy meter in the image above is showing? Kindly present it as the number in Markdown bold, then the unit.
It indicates **30147.02** kWh
